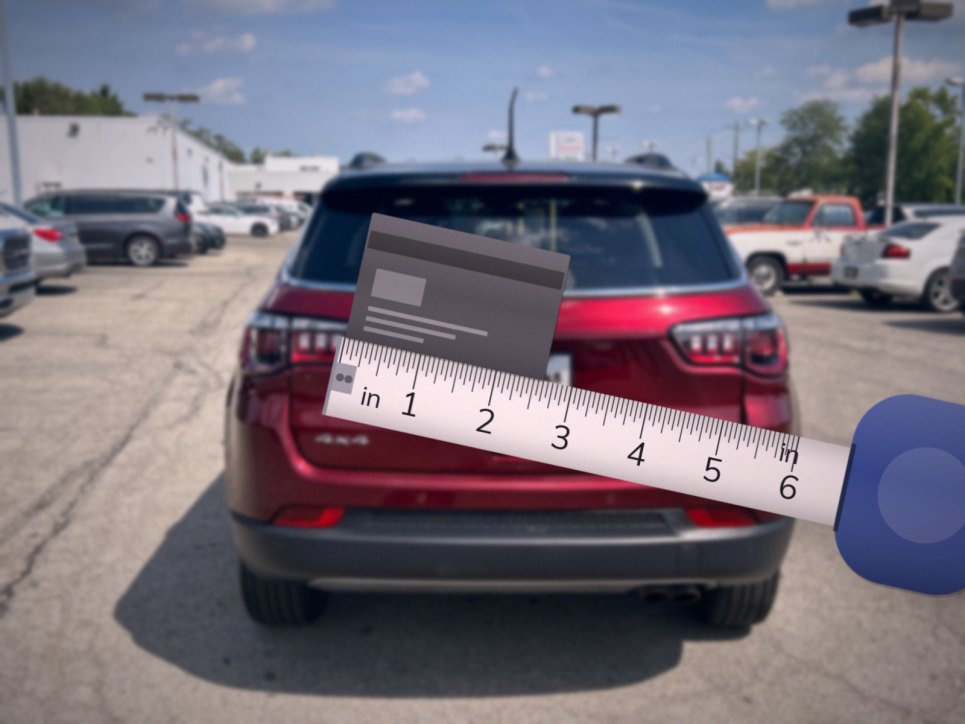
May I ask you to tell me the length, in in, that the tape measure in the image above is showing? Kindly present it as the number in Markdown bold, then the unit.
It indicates **2.625** in
